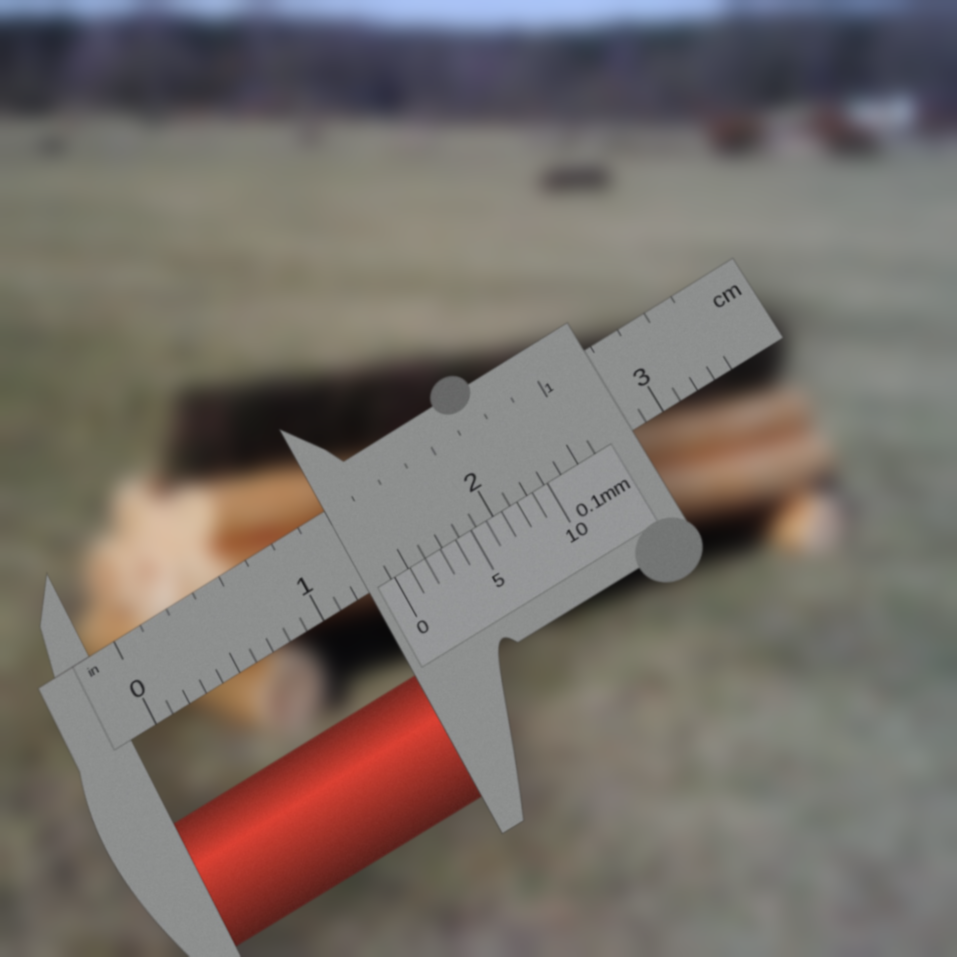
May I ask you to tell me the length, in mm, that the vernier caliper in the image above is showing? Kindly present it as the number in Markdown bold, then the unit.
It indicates **14.2** mm
